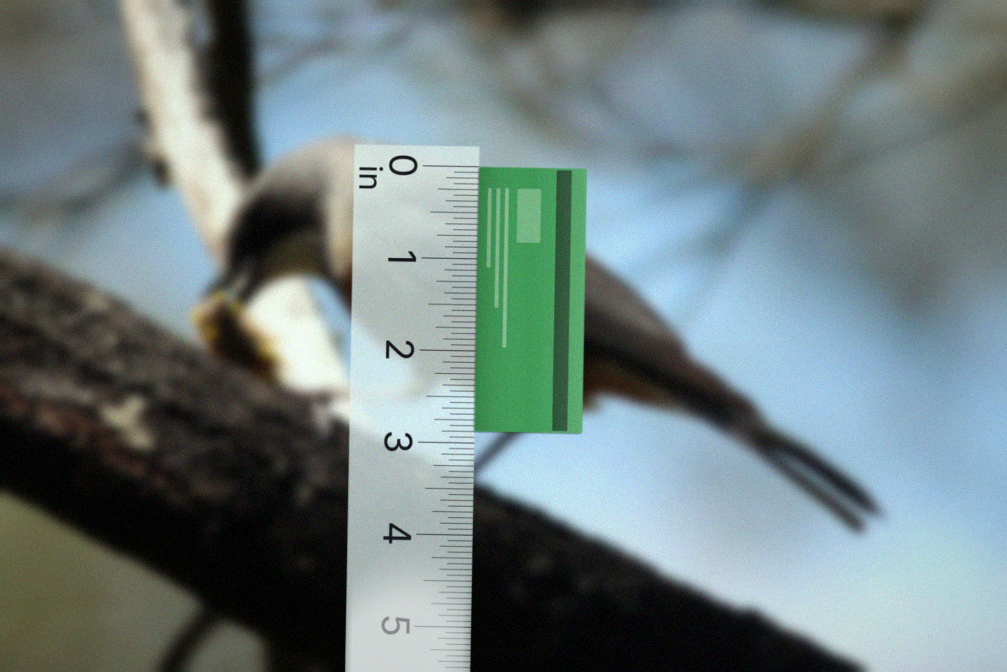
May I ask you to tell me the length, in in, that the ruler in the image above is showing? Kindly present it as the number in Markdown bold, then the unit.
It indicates **2.875** in
